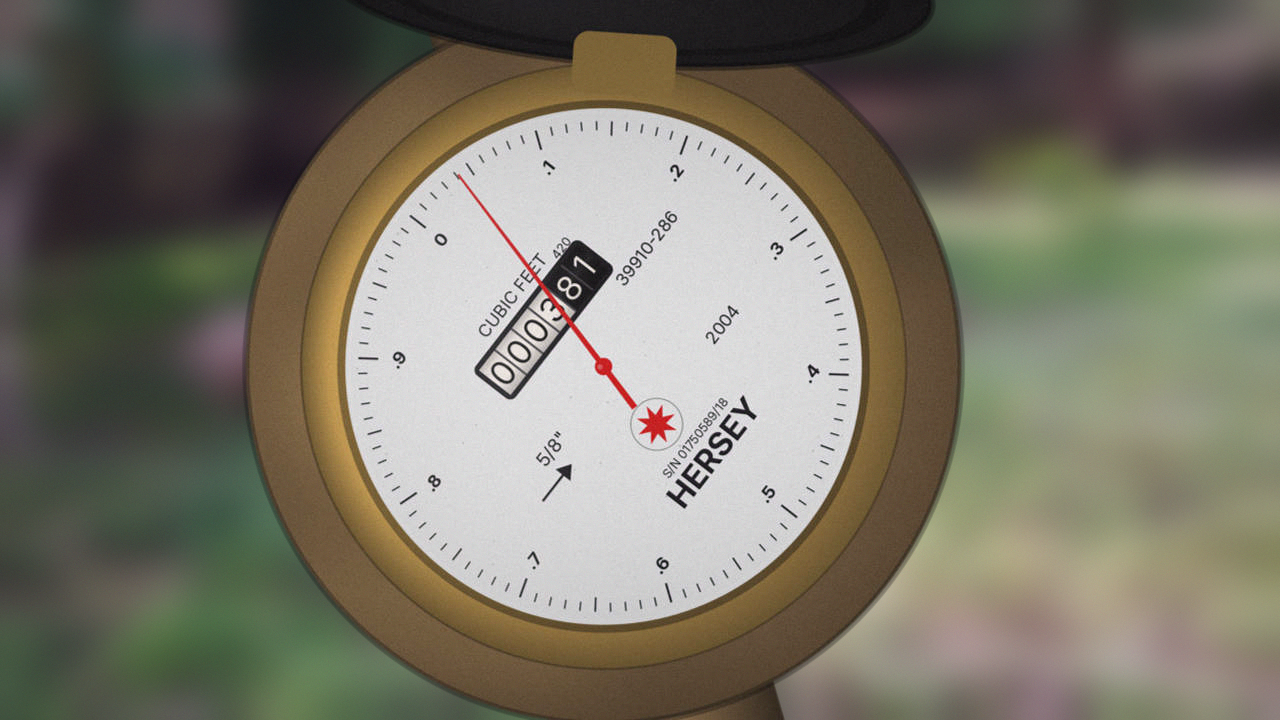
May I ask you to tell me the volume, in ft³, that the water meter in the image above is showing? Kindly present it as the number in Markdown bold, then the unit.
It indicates **381.04** ft³
